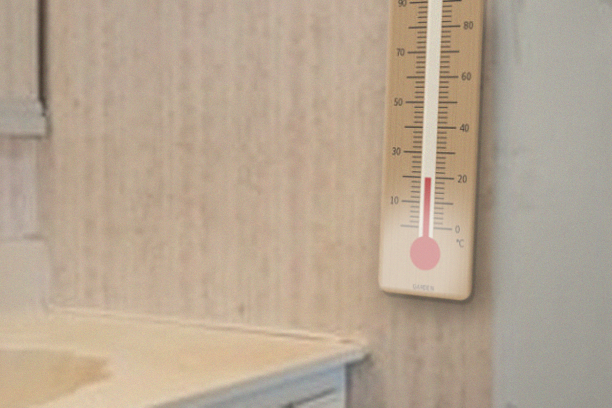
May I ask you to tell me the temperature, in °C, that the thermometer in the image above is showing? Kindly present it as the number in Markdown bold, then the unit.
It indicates **20** °C
